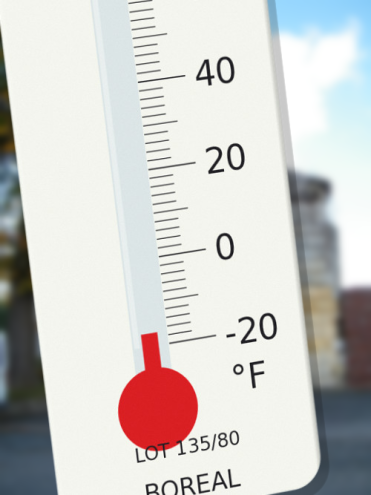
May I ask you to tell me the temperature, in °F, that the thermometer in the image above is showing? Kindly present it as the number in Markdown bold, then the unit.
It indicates **-17** °F
